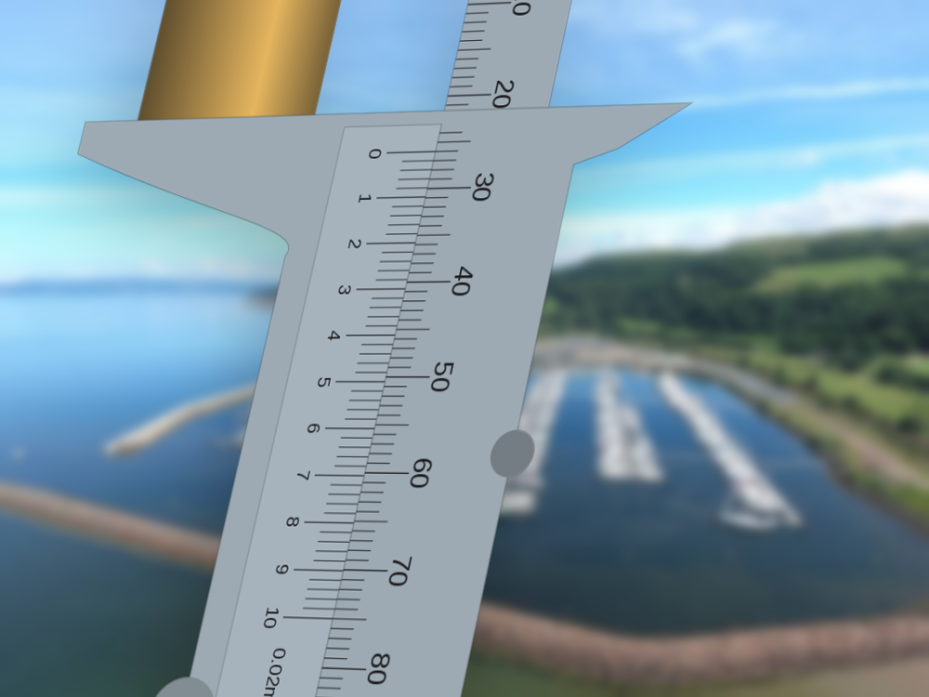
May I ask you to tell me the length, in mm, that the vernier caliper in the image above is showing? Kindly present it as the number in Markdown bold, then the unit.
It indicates **26.0** mm
